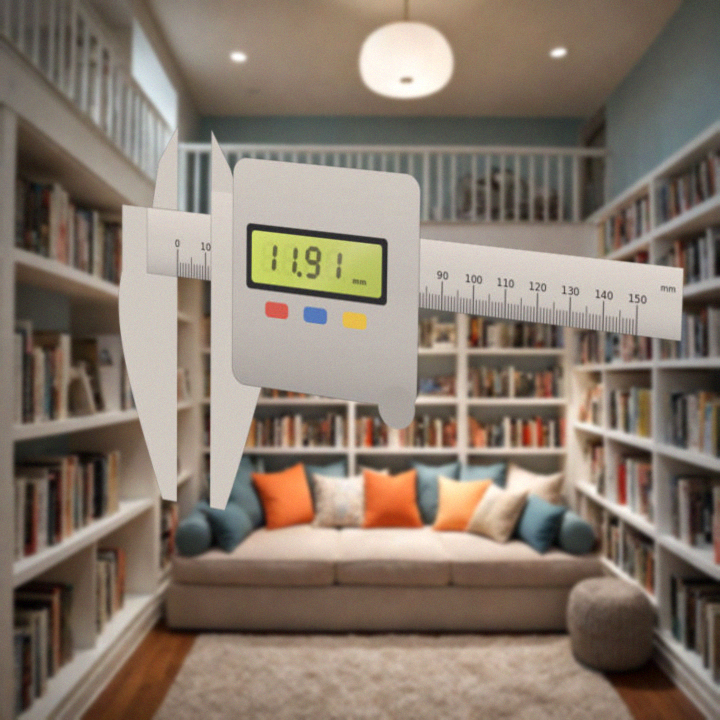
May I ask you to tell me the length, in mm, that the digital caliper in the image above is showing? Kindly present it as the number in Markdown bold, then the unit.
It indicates **11.91** mm
